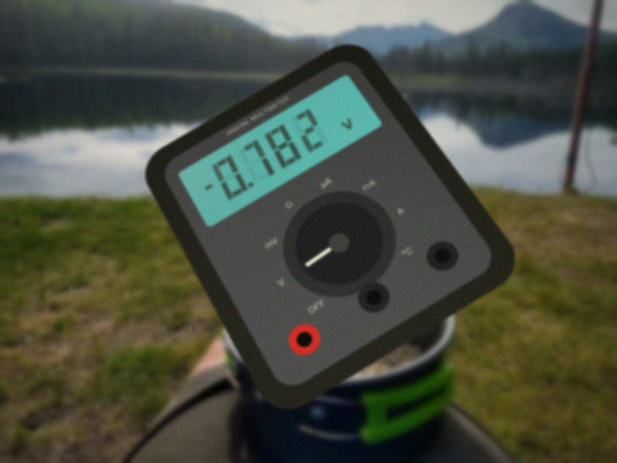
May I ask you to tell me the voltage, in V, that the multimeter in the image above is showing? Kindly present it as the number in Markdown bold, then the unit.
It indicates **-0.782** V
